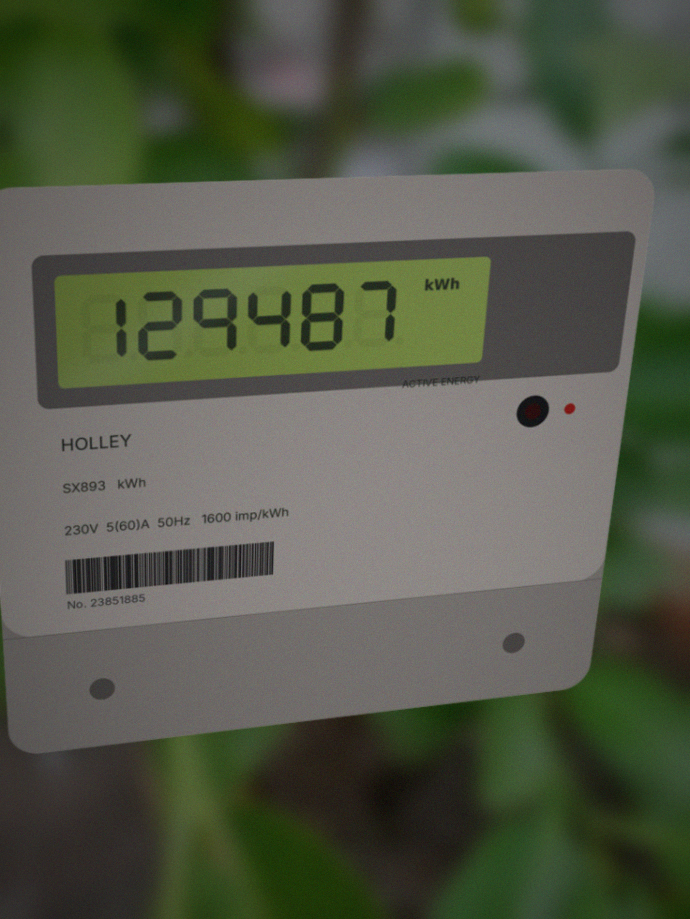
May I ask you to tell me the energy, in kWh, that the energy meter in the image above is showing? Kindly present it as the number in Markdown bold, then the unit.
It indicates **129487** kWh
